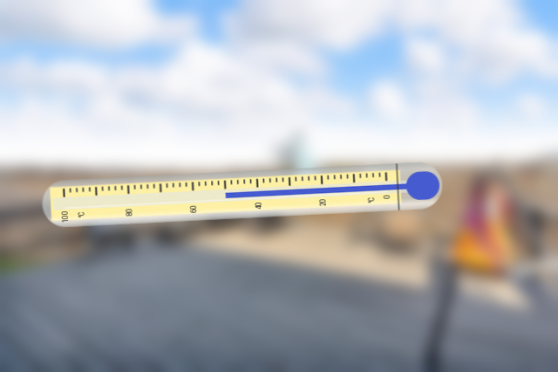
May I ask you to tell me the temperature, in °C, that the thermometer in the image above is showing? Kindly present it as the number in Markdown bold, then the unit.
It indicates **50** °C
